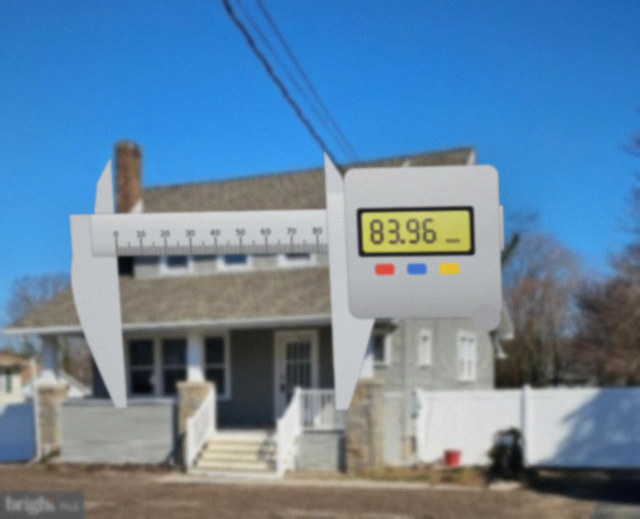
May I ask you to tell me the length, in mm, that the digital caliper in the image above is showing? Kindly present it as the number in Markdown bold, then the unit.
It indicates **83.96** mm
